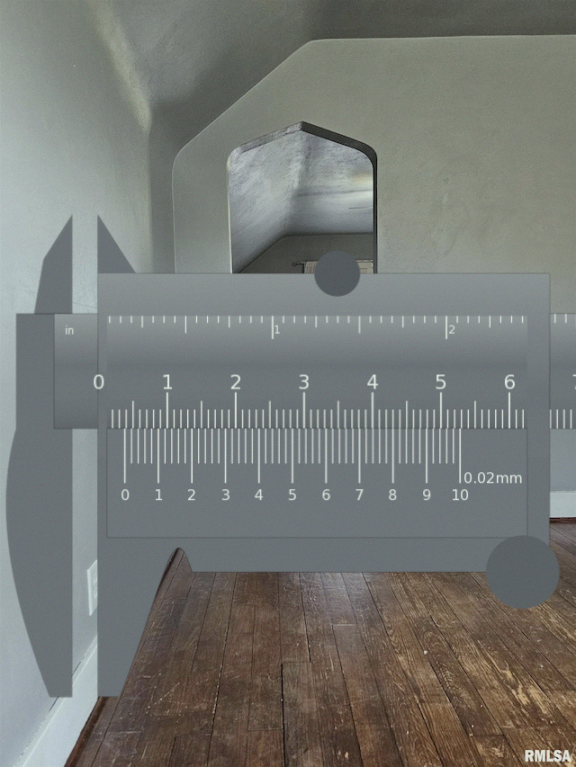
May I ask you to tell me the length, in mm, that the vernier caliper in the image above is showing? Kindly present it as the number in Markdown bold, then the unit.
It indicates **3.8** mm
